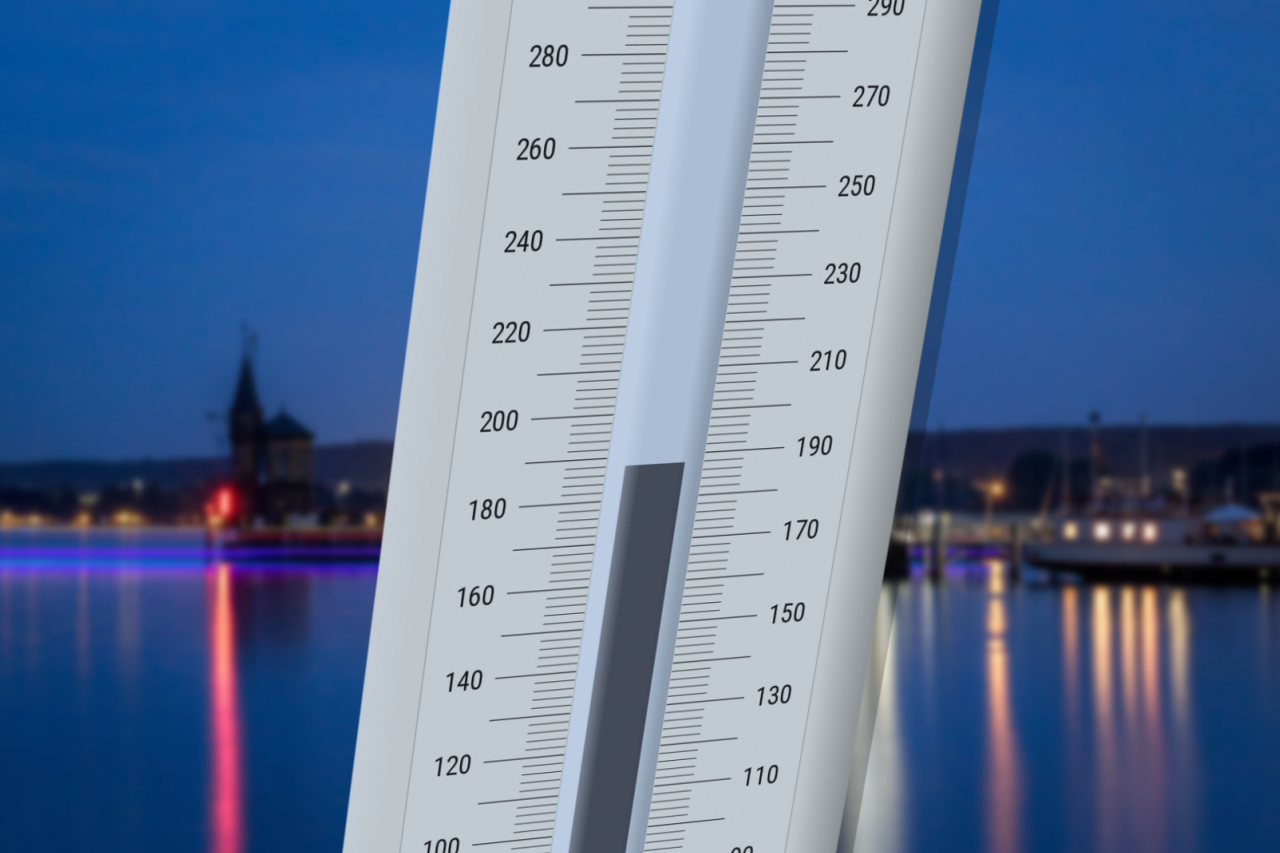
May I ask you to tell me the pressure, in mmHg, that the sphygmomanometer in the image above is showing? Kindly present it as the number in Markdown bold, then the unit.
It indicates **188** mmHg
